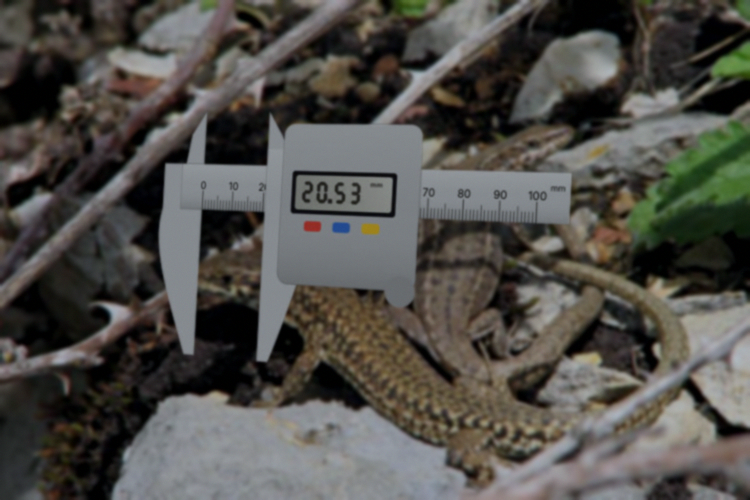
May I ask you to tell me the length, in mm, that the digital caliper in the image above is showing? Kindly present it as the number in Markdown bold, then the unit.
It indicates **20.53** mm
